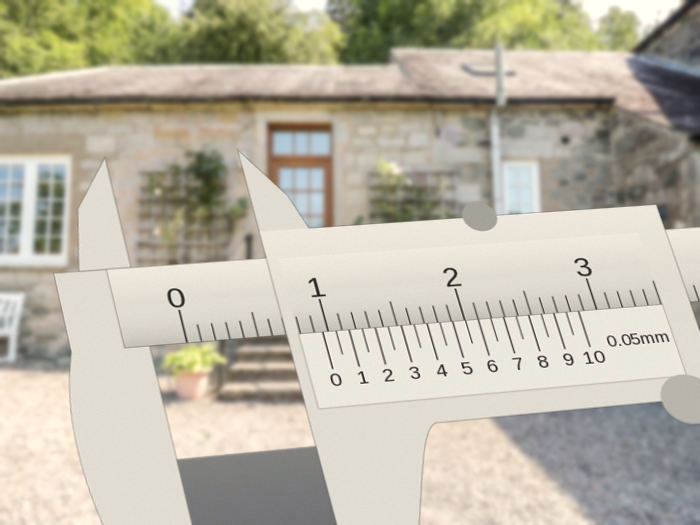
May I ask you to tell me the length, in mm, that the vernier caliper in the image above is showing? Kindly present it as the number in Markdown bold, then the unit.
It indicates **9.6** mm
